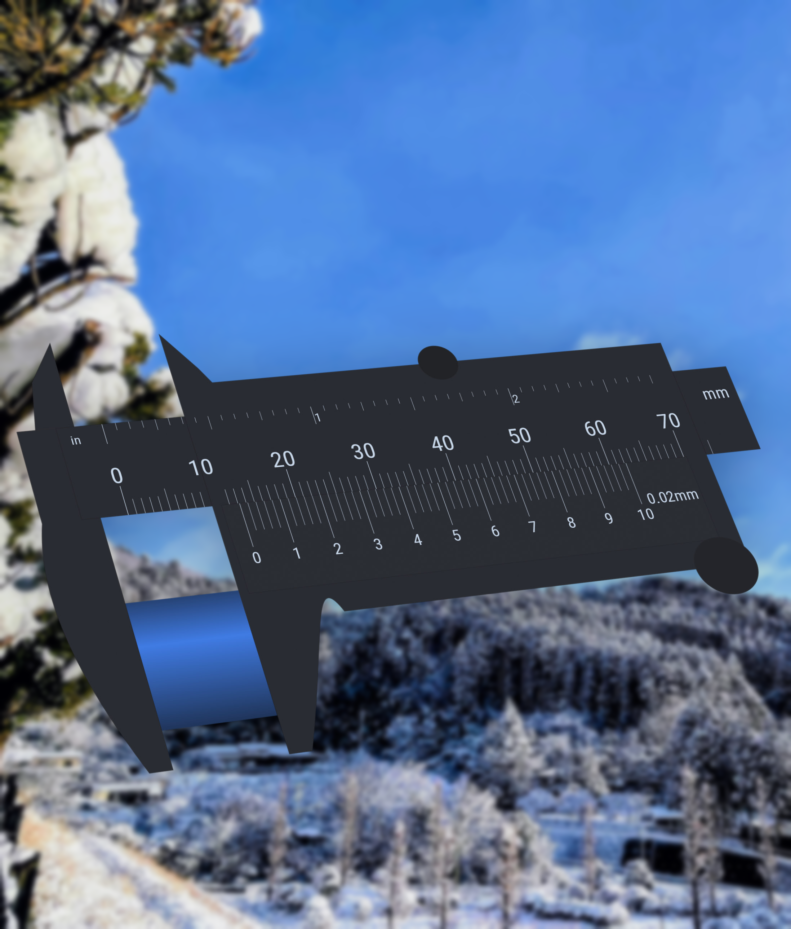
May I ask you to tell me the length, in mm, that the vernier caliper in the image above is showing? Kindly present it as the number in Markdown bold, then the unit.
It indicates **13.2** mm
